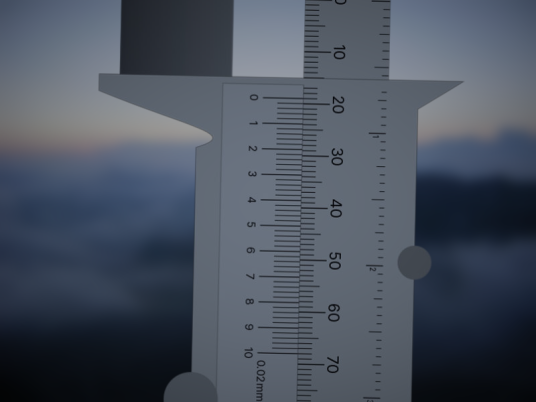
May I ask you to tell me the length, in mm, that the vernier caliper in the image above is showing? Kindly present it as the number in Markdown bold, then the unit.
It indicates **19.0** mm
